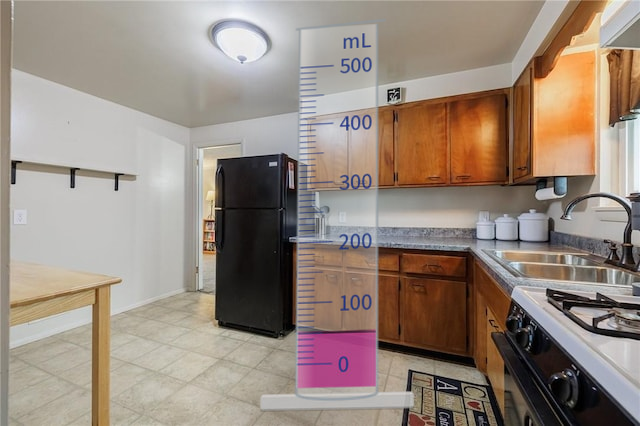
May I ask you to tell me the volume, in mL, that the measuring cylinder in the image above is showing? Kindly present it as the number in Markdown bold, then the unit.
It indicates **50** mL
